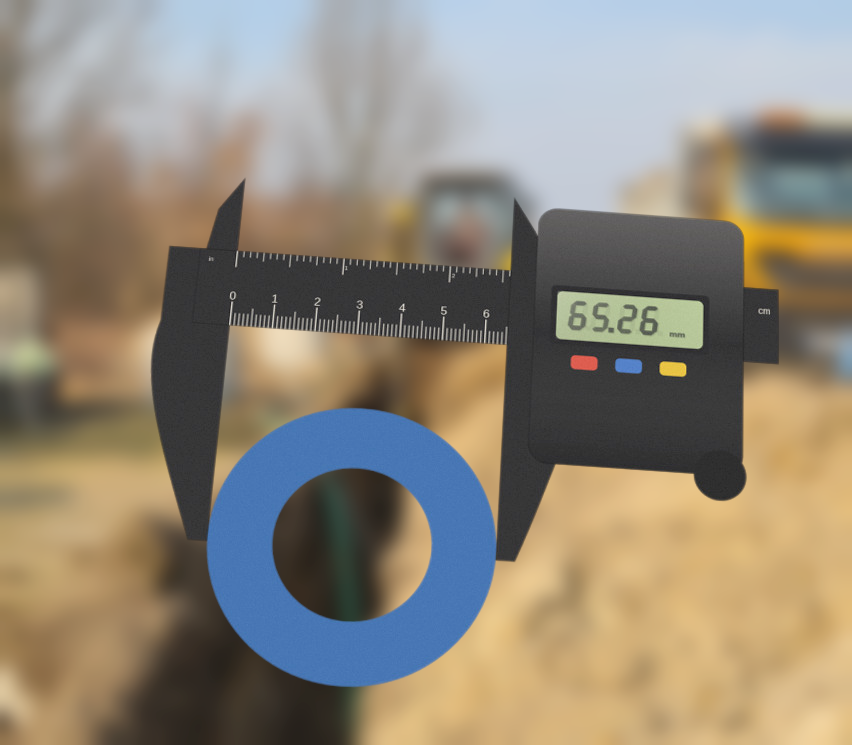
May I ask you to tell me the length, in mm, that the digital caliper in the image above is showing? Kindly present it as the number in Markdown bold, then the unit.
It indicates **65.26** mm
